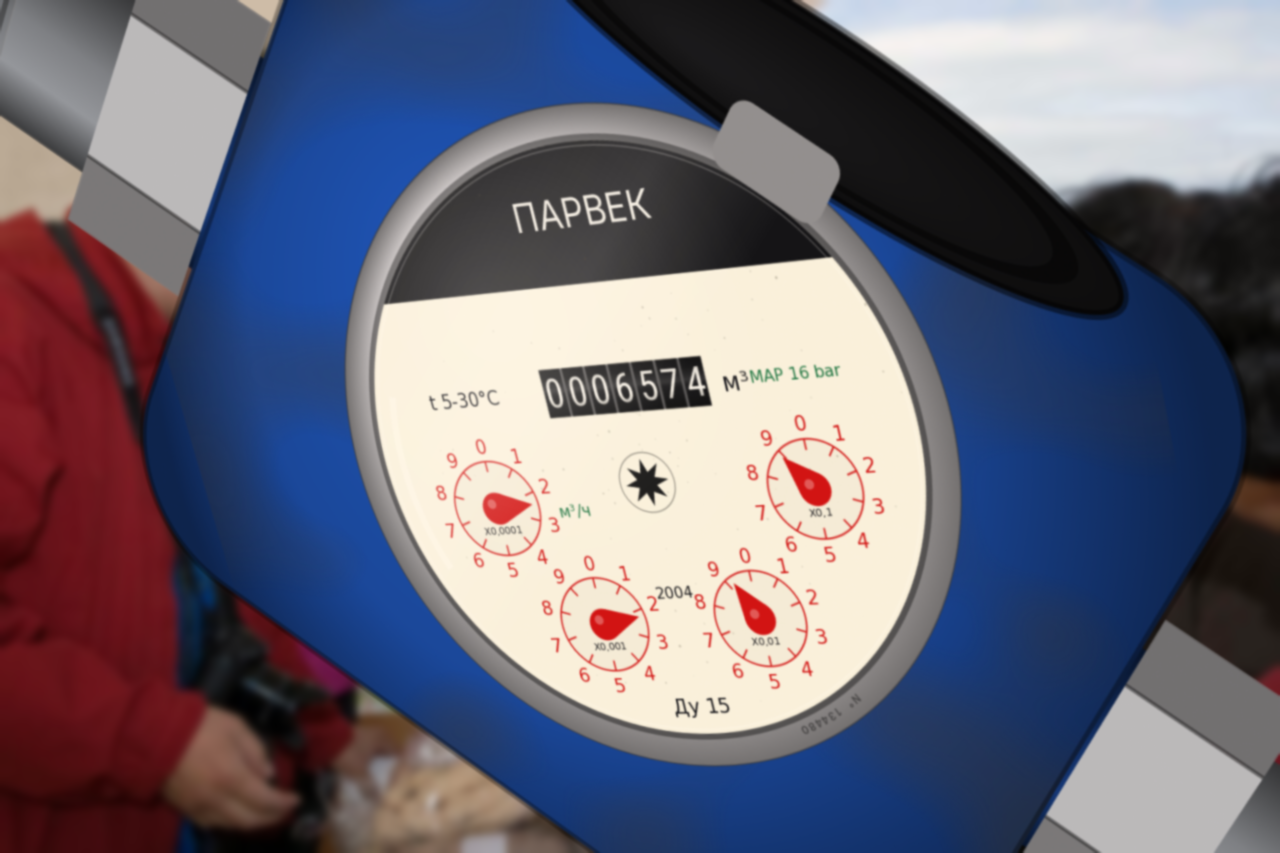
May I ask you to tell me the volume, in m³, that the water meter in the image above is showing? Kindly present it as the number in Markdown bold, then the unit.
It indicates **6574.8922** m³
